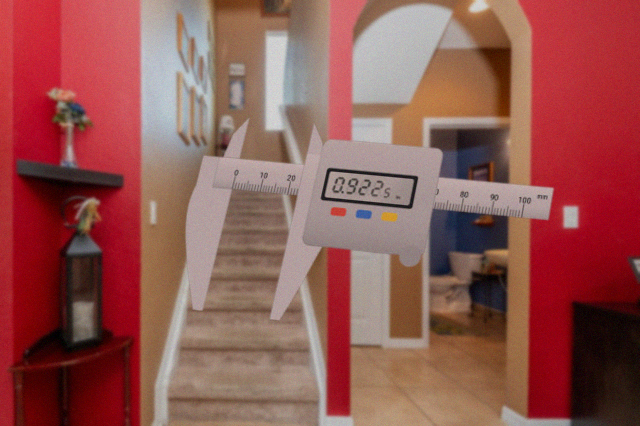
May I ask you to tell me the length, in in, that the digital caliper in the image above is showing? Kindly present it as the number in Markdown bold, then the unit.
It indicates **0.9225** in
